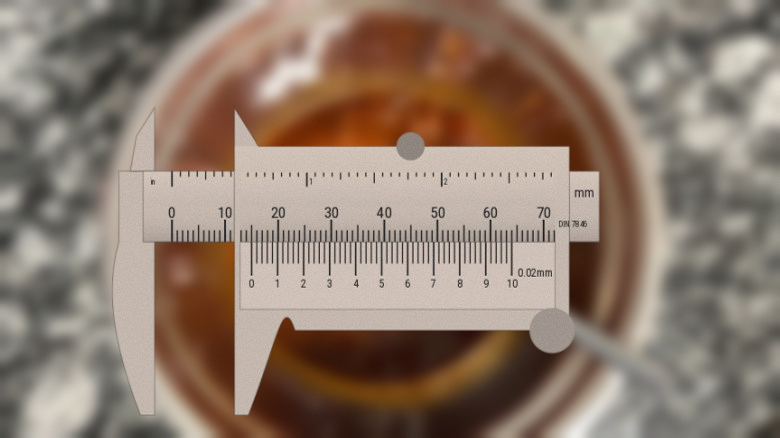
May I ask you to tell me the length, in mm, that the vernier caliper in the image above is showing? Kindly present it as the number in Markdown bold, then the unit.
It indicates **15.0** mm
